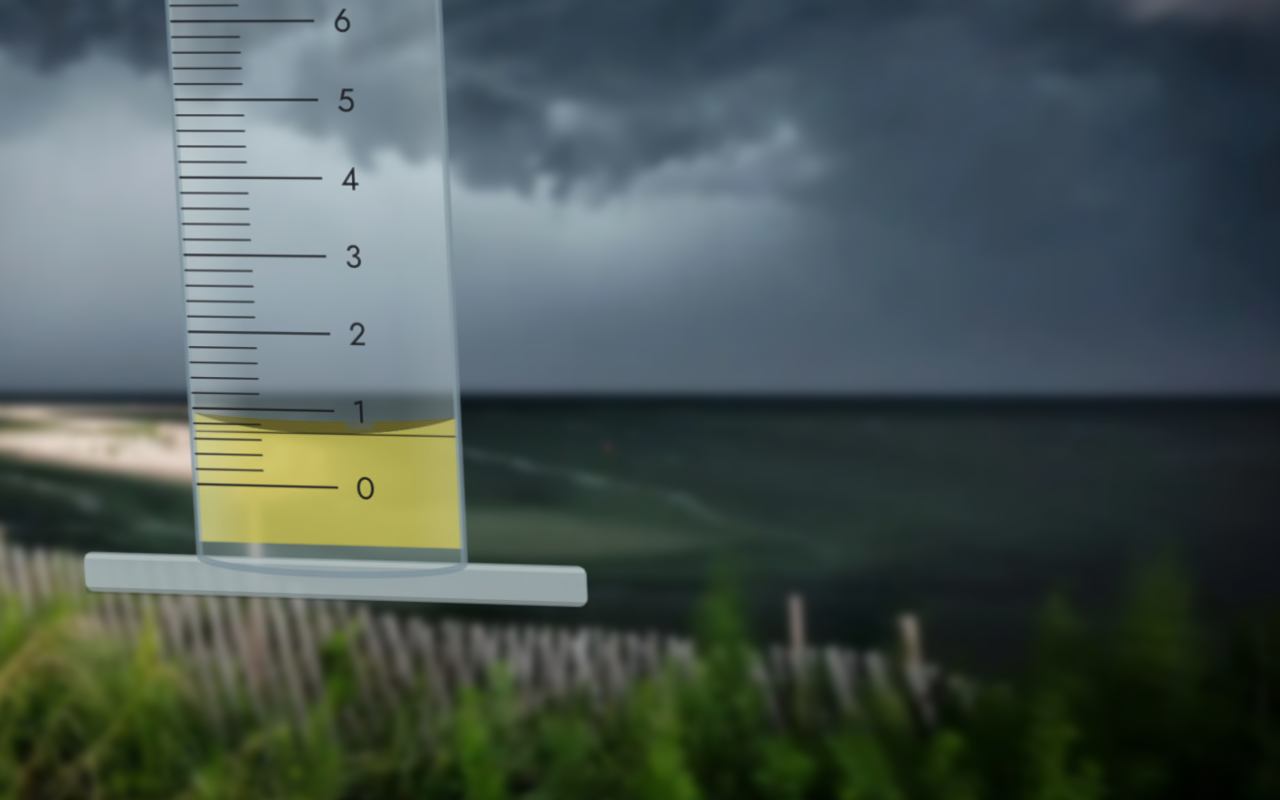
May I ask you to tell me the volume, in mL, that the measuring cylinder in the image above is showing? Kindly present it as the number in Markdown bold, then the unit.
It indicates **0.7** mL
